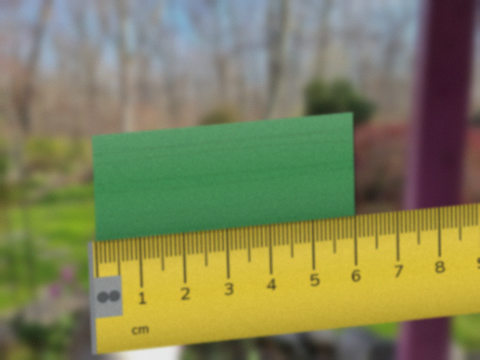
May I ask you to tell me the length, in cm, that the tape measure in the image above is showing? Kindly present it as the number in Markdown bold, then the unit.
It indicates **6** cm
